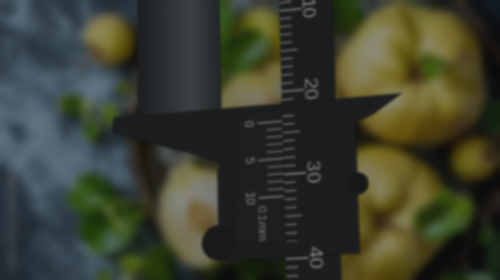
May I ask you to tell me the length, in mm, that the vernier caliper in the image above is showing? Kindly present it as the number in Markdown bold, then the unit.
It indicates **23.6** mm
